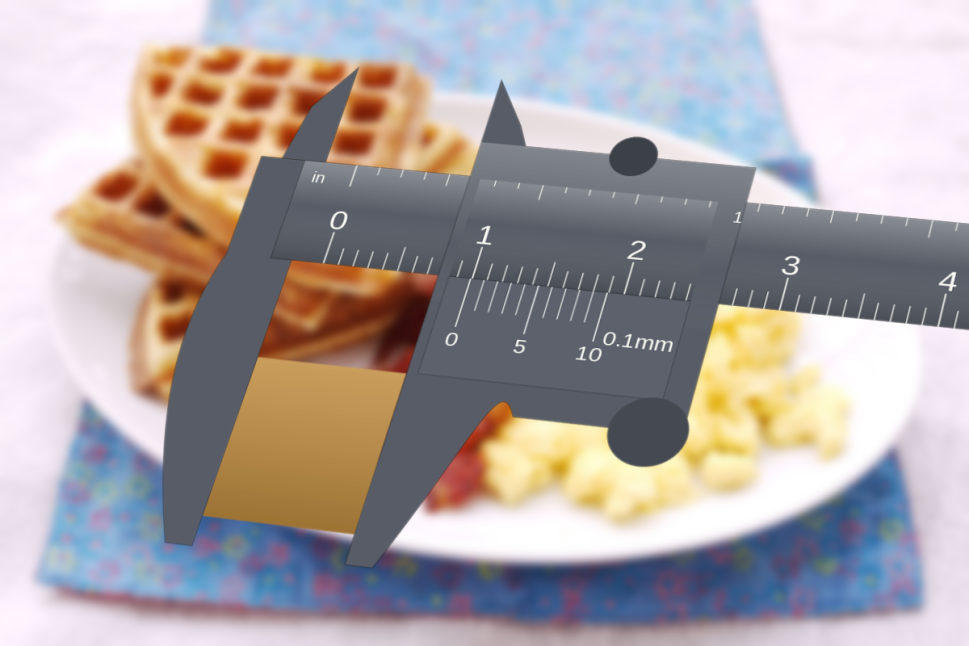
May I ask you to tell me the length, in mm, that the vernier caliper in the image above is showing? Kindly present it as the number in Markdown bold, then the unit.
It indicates **9.9** mm
